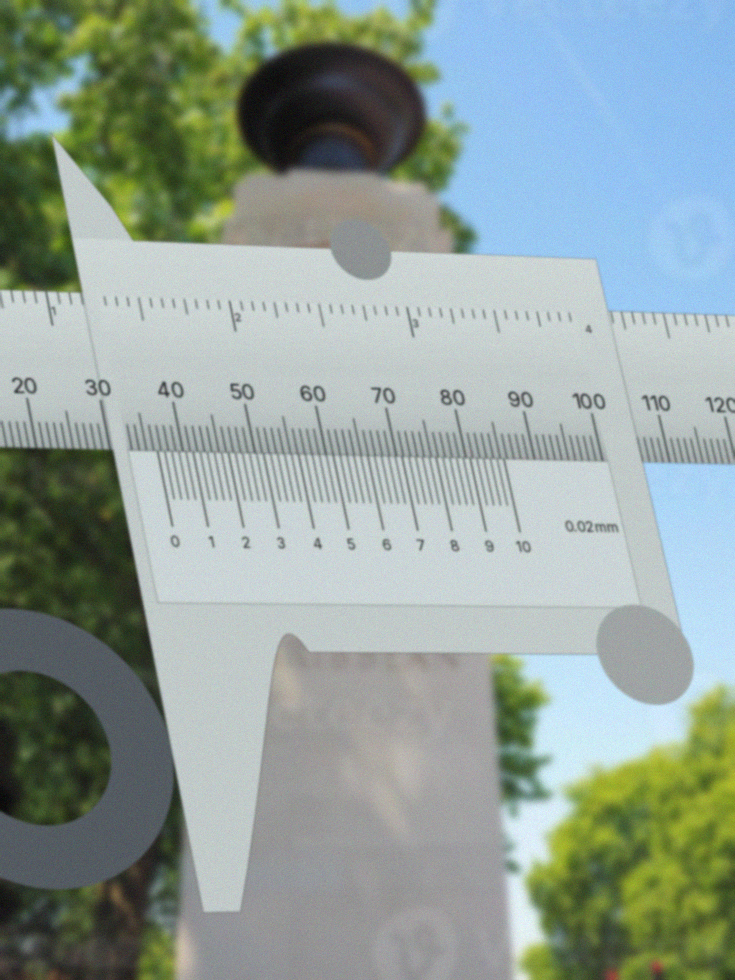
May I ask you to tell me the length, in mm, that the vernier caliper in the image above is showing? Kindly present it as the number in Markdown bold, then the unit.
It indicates **36.5** mm
